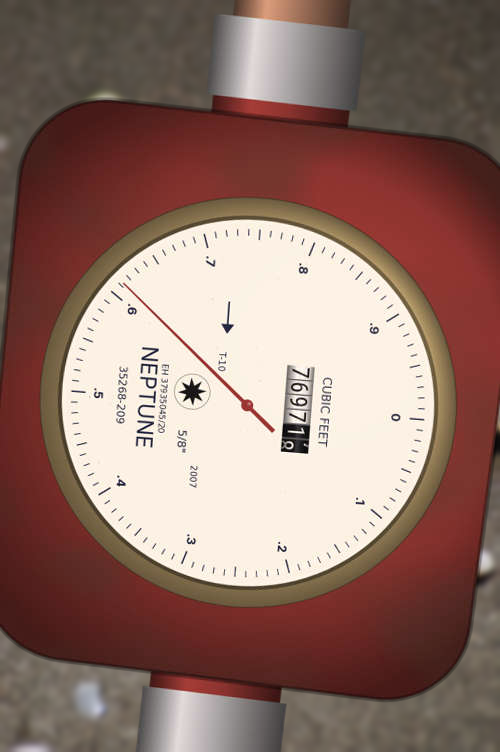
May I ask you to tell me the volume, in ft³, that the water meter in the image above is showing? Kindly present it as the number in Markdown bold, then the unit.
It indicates **769717.61** ft³
